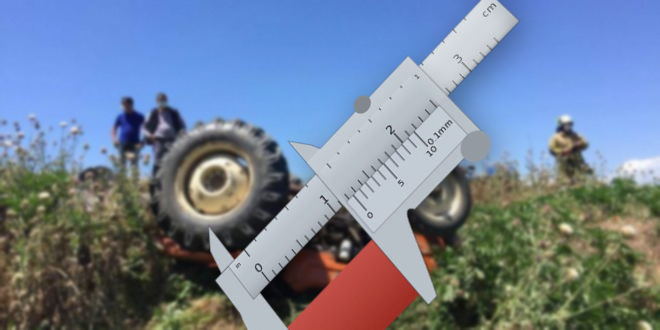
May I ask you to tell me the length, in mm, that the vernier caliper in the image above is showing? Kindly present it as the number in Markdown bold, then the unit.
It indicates **12.6** mm
